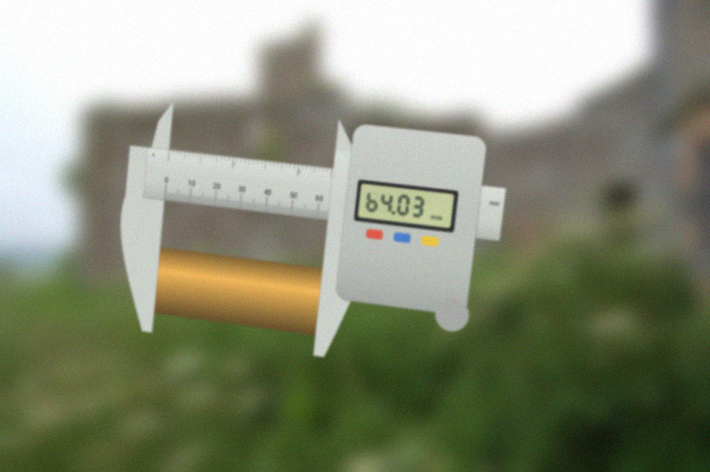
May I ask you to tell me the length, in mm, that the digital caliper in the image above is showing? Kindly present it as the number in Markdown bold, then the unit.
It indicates **64.03** mm
